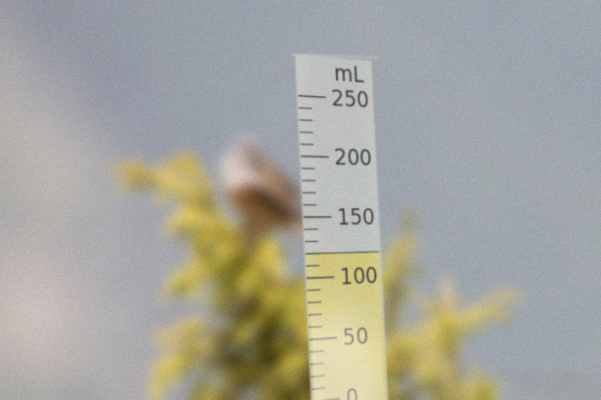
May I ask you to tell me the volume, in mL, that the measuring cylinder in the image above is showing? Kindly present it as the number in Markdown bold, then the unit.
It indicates **120** mL
